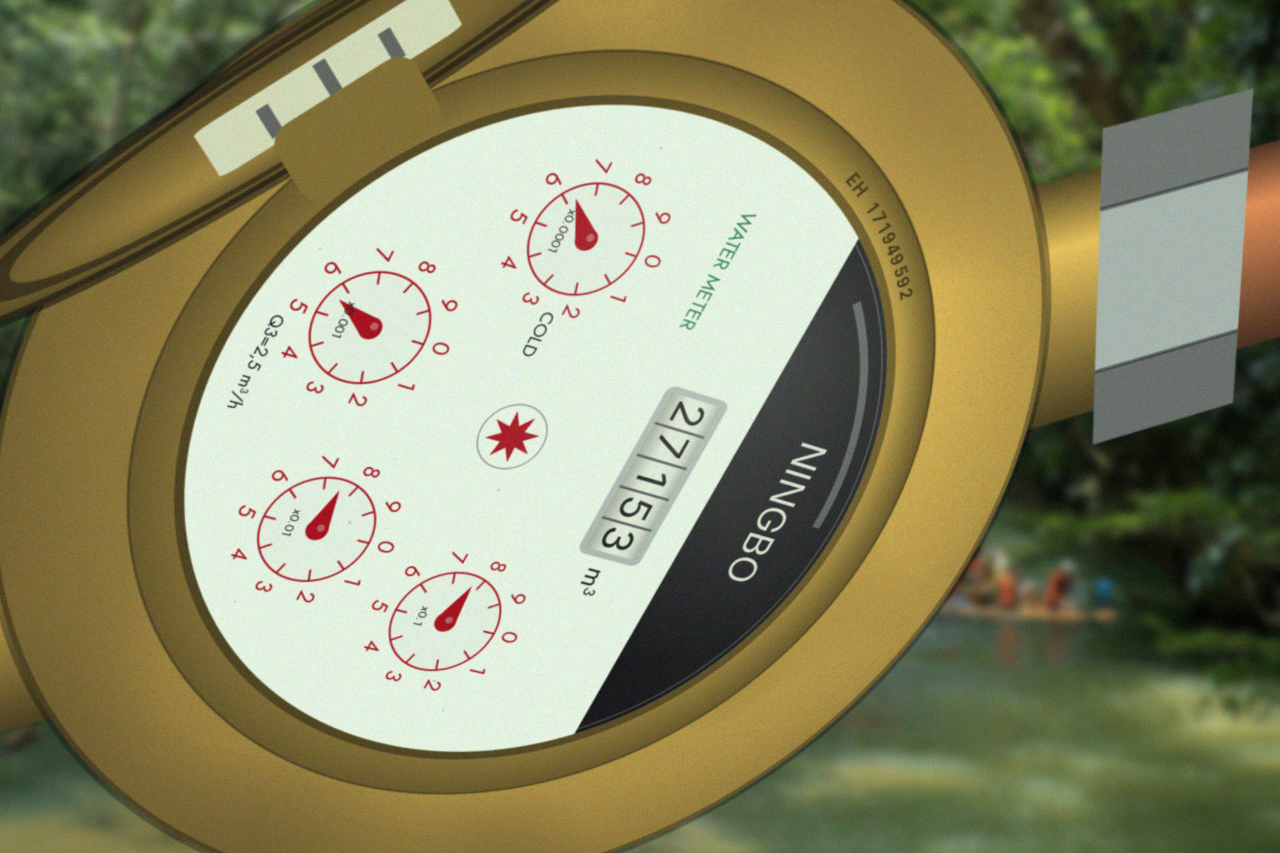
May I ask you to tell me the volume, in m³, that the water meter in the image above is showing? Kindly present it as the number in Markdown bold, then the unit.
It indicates **27153.7756** m³
